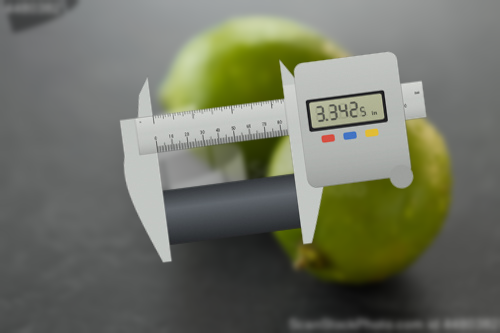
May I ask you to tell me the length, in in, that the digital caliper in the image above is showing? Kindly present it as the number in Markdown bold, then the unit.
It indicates **3.3425** in
